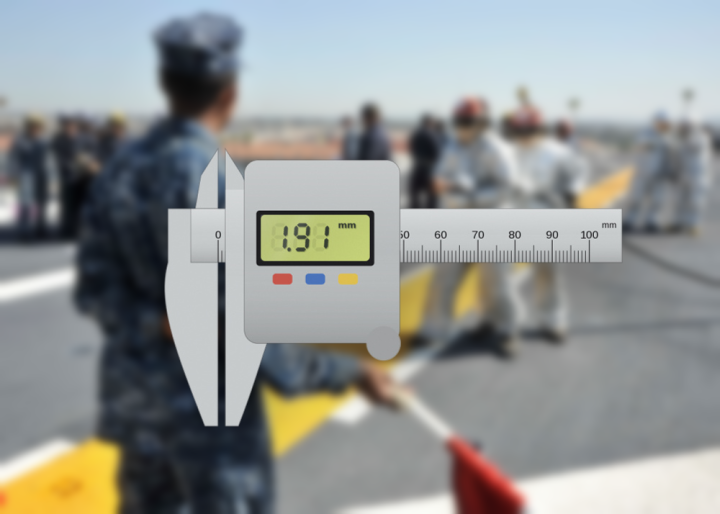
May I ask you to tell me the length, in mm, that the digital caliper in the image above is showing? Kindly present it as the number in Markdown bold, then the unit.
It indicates **1.91** mm
